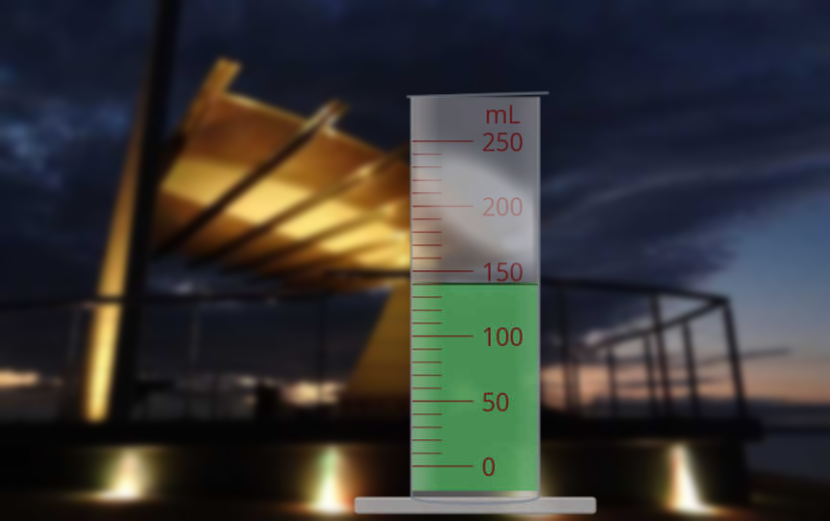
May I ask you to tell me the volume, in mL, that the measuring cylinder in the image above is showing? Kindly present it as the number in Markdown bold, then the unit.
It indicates **140** mL
